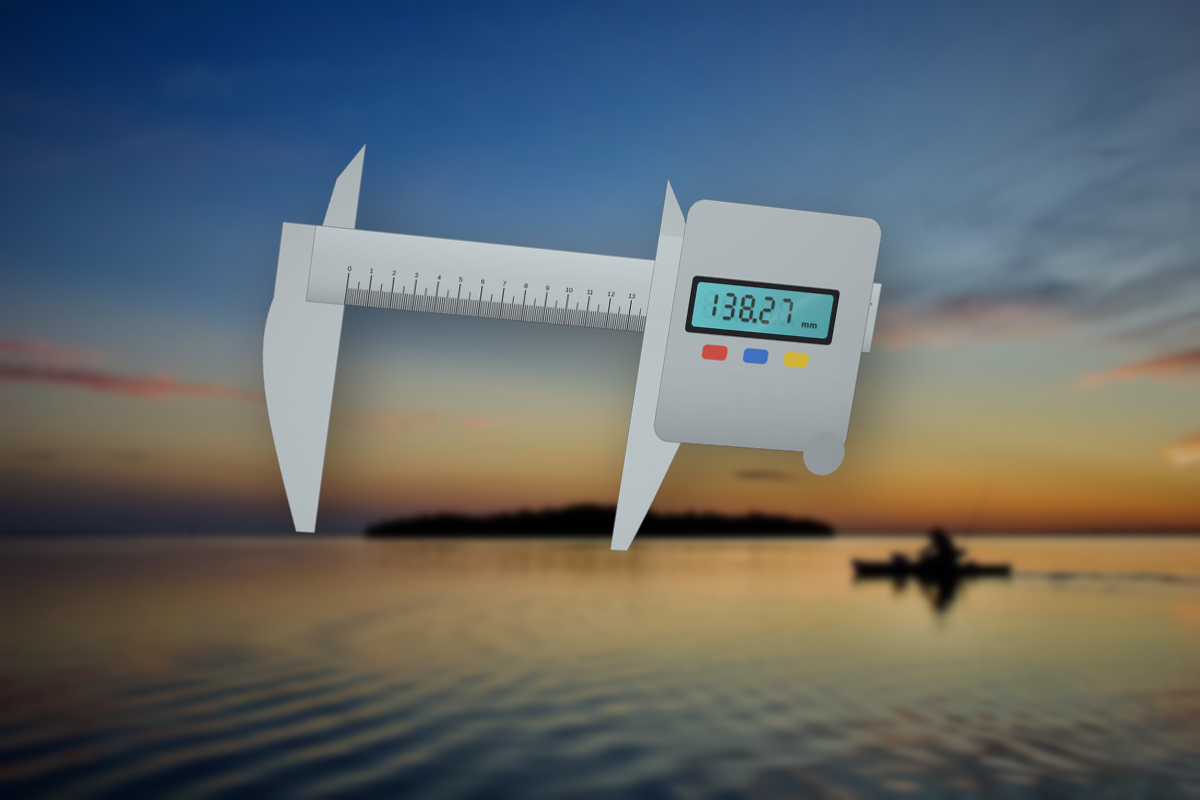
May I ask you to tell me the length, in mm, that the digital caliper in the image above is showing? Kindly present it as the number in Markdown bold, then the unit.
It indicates **138.27** mm
